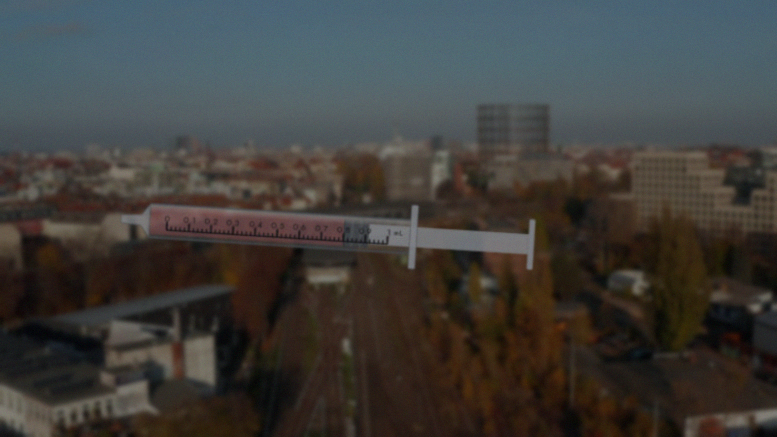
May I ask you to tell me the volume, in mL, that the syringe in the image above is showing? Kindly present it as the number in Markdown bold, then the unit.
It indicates **0.8** mL
